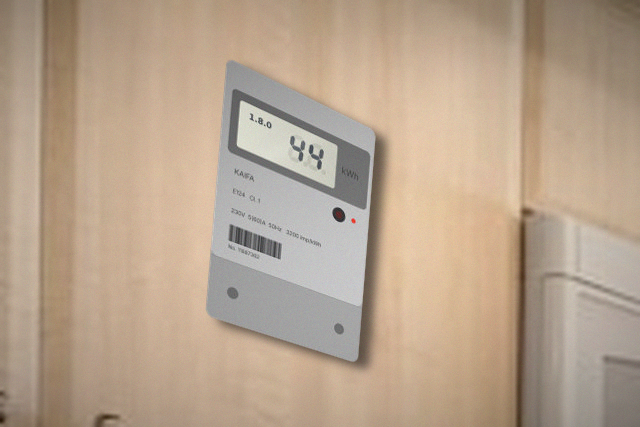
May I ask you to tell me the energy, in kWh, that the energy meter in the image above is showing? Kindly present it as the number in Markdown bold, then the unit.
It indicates **44** kWh
